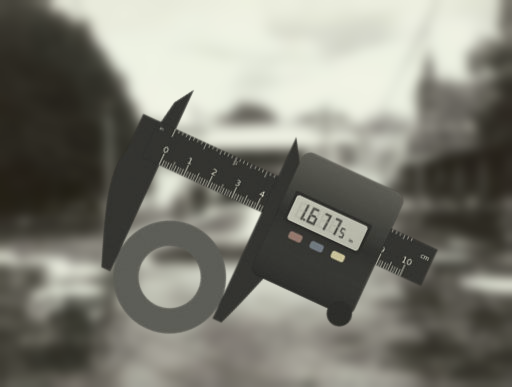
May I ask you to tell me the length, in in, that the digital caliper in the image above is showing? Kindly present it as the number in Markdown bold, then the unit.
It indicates **1.6775** in
